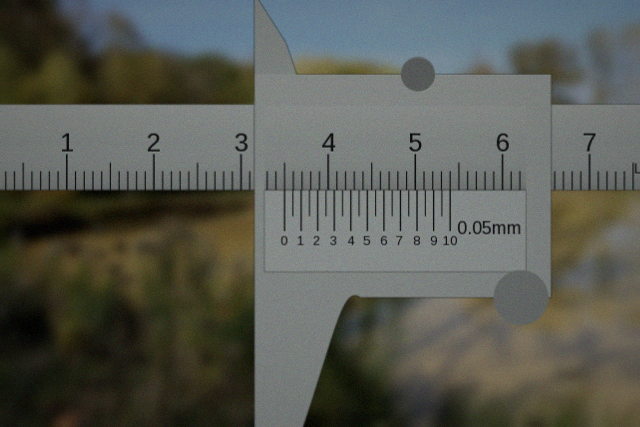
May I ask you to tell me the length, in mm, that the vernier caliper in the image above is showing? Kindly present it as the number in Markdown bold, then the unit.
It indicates **35.0** mm
